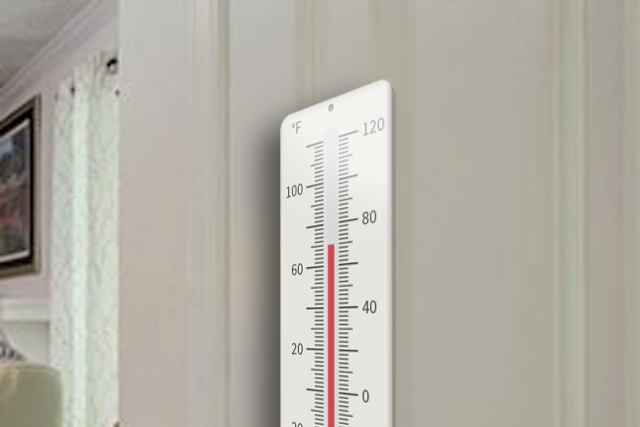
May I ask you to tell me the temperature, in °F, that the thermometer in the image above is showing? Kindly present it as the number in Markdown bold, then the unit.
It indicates **70** °F
